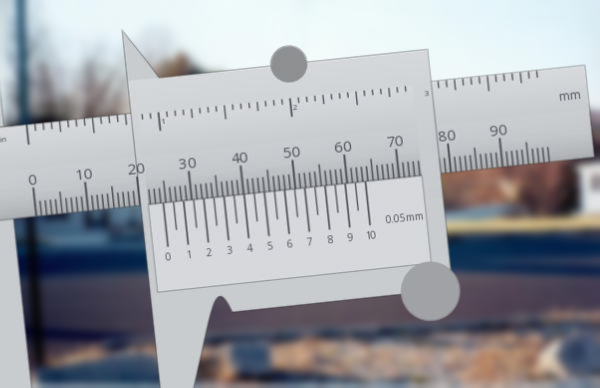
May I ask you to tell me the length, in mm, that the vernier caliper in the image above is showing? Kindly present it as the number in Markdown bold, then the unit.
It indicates **24.5** mm
